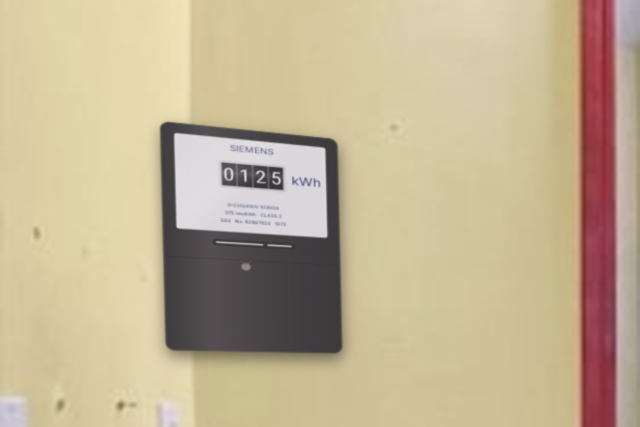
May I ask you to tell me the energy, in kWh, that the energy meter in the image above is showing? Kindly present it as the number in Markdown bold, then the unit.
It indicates **125** kWh
